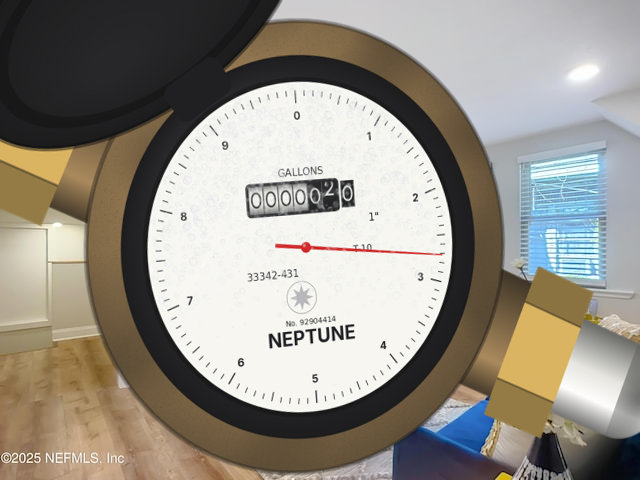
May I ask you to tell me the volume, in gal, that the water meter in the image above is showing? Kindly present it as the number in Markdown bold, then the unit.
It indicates **22.7** gal
